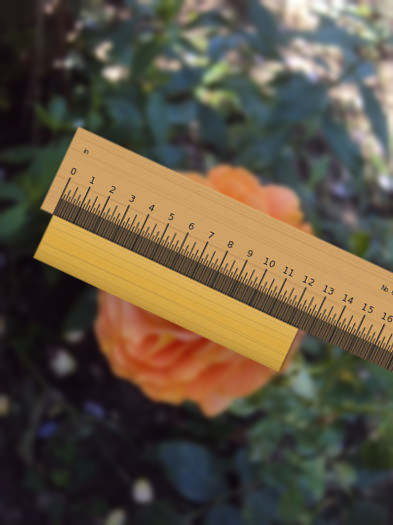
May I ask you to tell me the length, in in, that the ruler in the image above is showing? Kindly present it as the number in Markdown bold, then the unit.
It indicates **12.5** in
